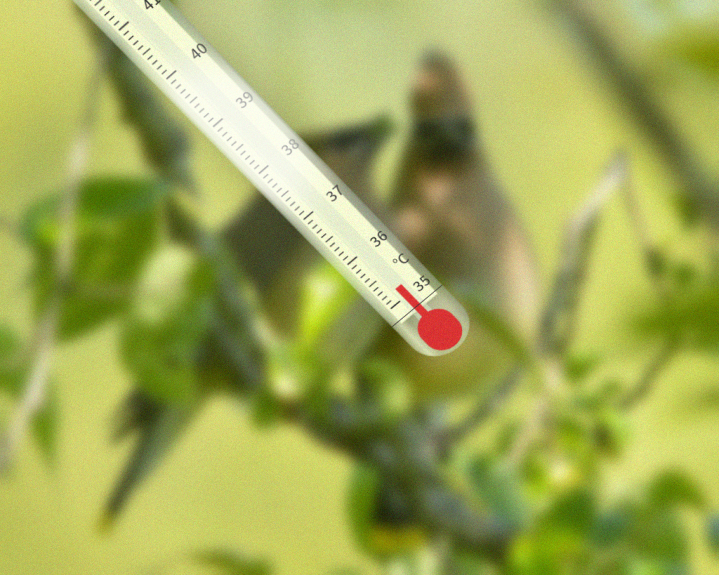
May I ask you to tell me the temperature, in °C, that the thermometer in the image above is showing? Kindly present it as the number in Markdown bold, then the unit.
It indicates **35.2** °C
